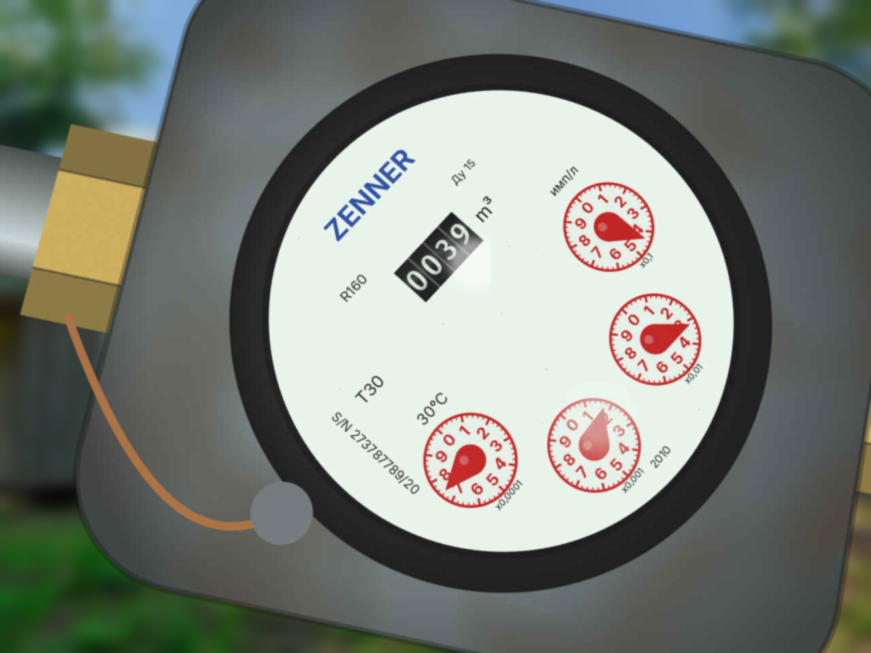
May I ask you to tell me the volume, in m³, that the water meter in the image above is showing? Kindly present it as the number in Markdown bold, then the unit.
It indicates **39.4317** m³
